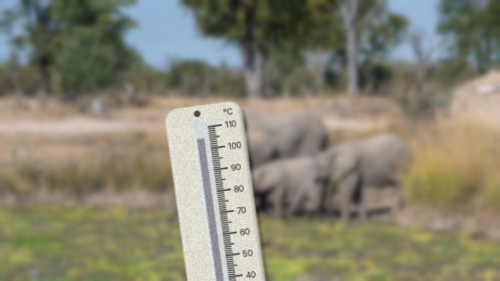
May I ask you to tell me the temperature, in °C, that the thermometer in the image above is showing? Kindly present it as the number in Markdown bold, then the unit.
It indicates **105** °C
